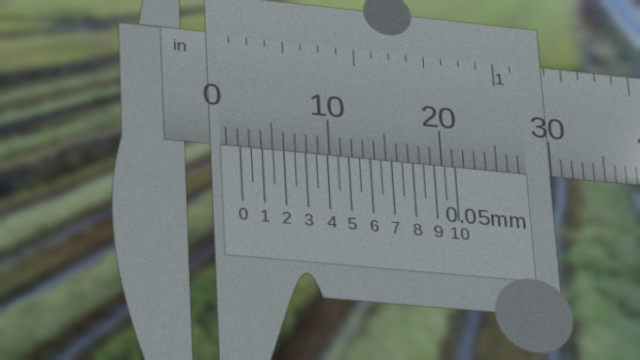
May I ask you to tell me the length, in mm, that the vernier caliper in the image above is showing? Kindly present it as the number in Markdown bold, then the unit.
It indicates **2.2** mm
